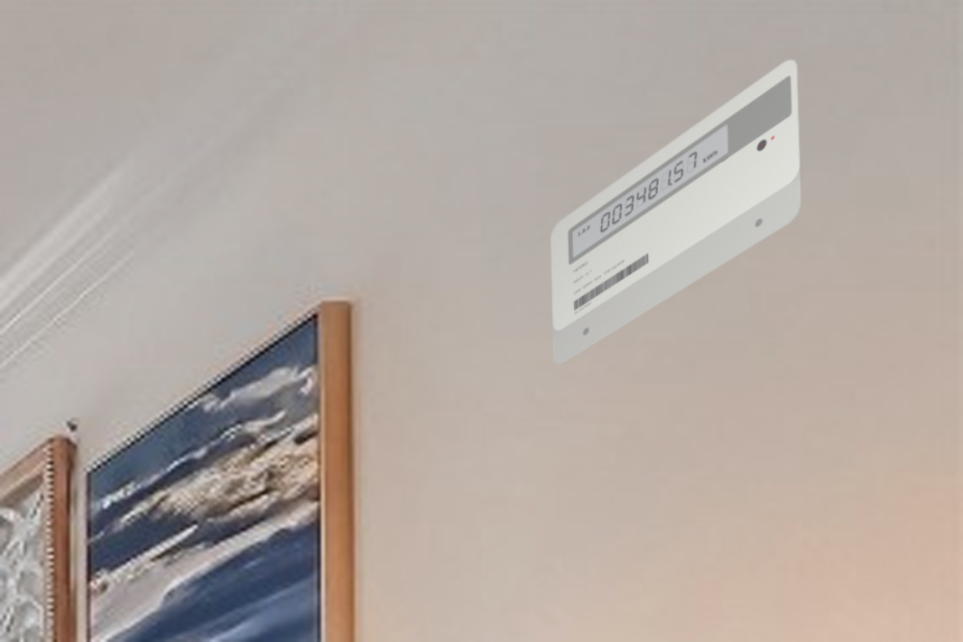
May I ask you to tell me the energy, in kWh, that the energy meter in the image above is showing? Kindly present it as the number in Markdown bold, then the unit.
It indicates **3481.57** kWh
